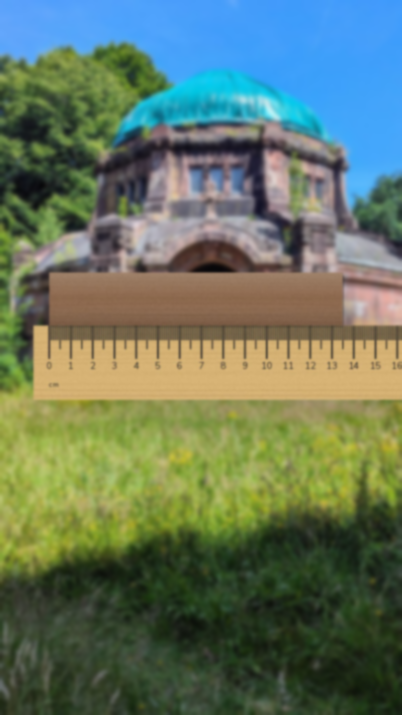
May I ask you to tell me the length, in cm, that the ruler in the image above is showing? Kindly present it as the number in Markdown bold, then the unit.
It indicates **13.5** cm
